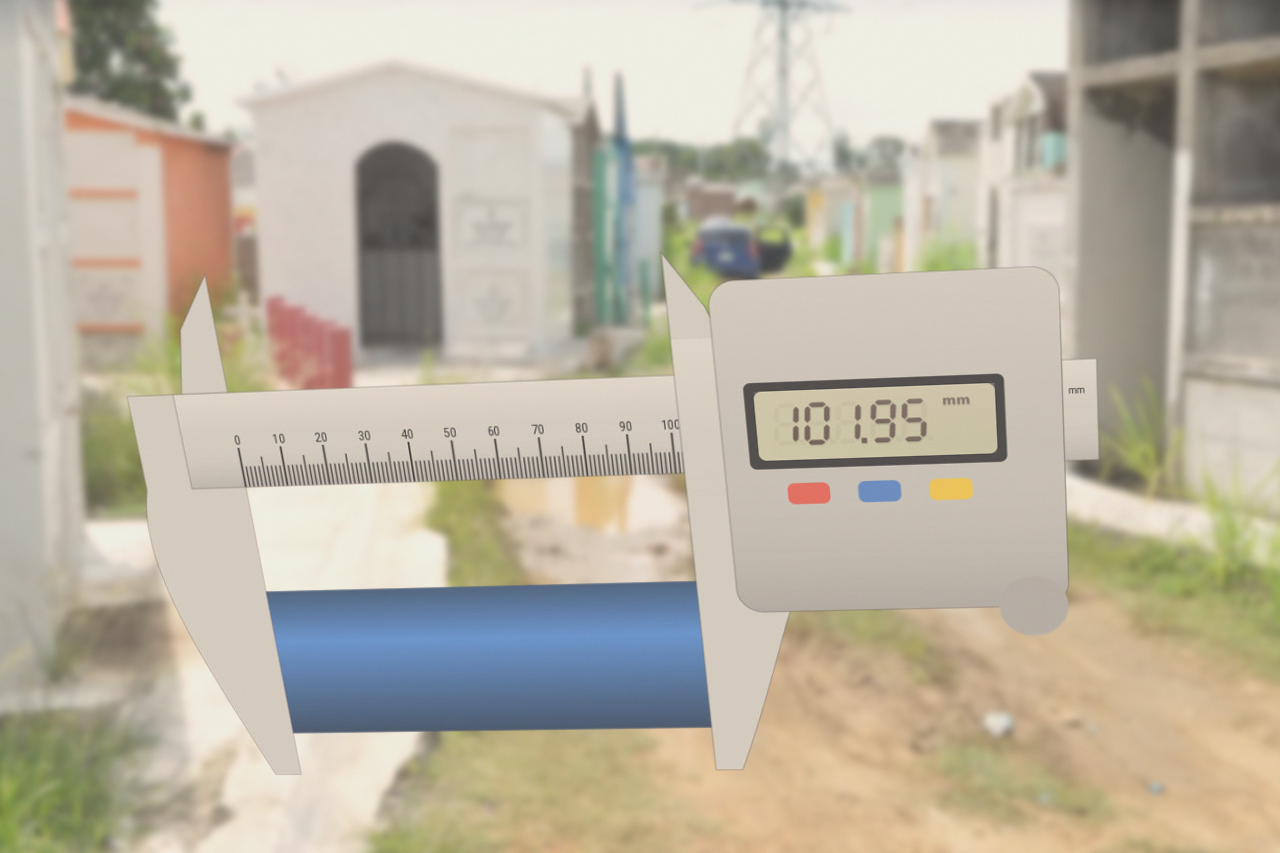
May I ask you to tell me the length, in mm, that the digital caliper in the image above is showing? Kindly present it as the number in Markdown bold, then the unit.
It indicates **101.95** mm
